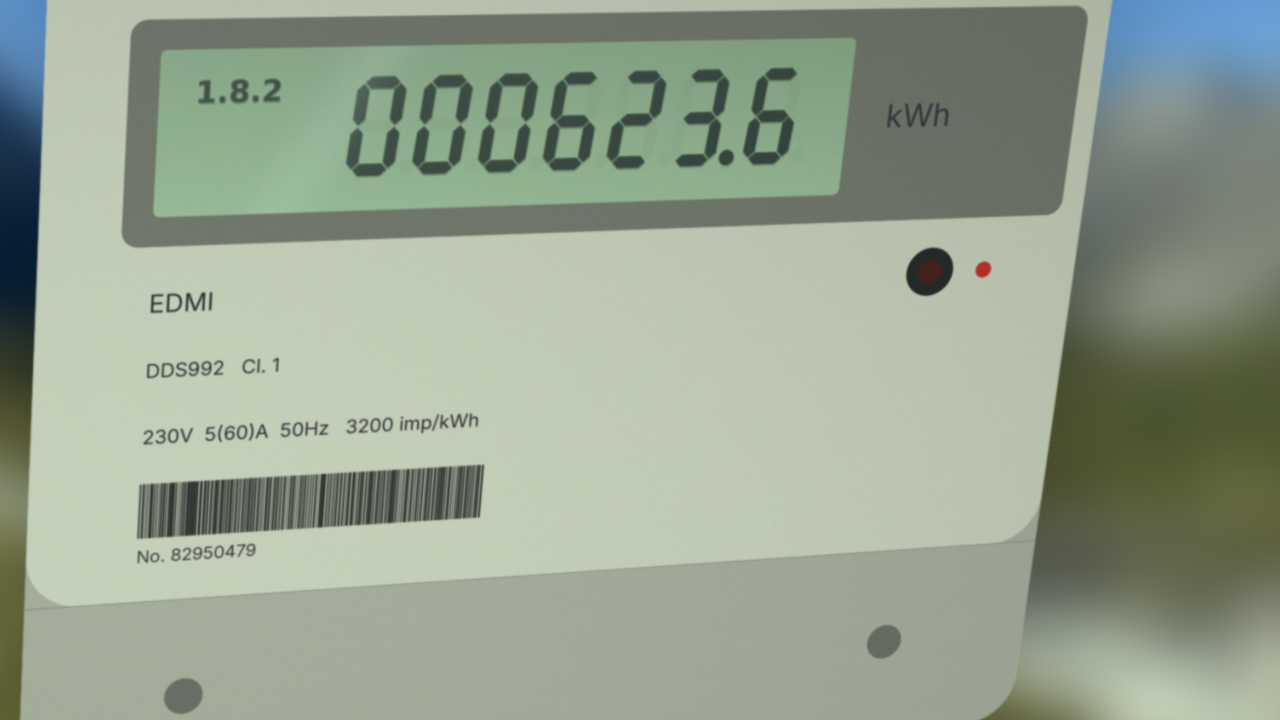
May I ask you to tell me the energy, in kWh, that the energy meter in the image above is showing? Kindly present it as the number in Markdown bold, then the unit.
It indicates **623.6** kWh
